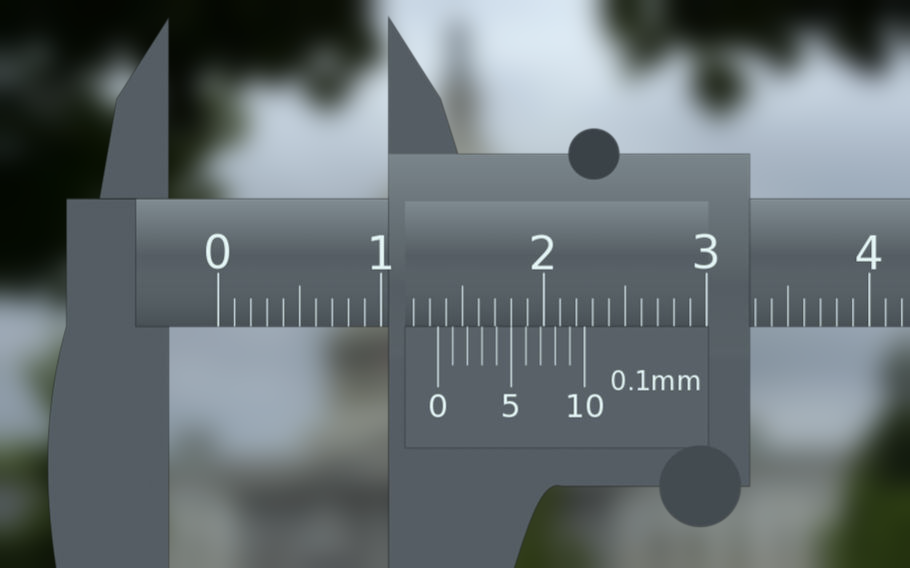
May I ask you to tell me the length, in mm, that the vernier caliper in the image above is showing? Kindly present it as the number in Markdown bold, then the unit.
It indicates **13.5** mm
